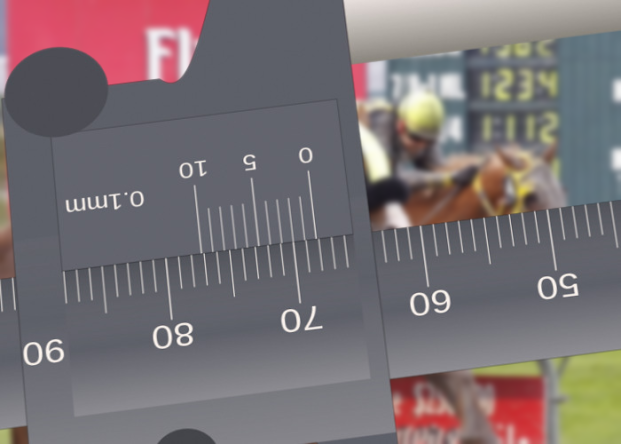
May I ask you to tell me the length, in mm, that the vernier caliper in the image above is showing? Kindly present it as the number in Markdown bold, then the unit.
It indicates **68.2** mm
